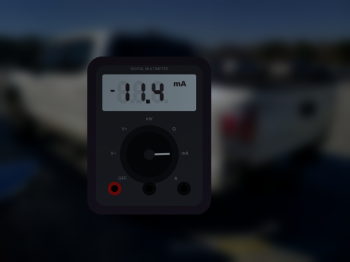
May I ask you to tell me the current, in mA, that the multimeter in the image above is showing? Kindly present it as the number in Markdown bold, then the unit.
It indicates **-11.4** mA
